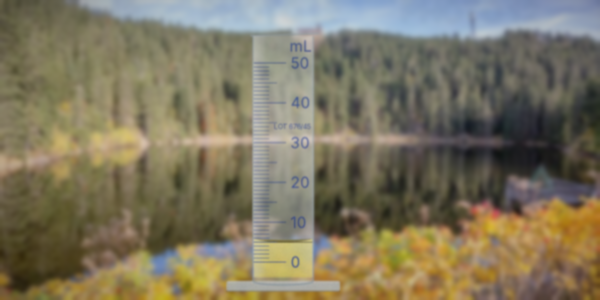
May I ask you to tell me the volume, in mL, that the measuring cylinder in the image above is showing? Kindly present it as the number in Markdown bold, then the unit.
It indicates **5** mL
